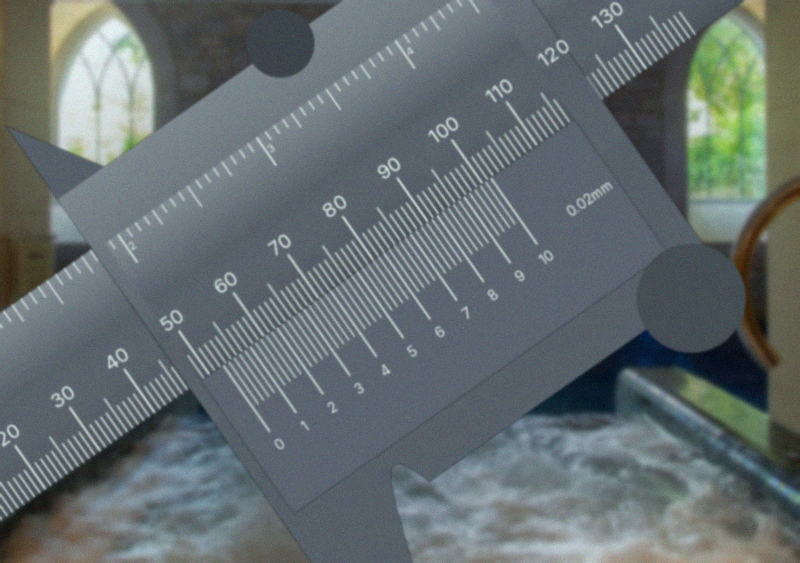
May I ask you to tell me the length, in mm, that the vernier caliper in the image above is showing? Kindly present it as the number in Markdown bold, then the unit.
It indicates **52.5** mm
